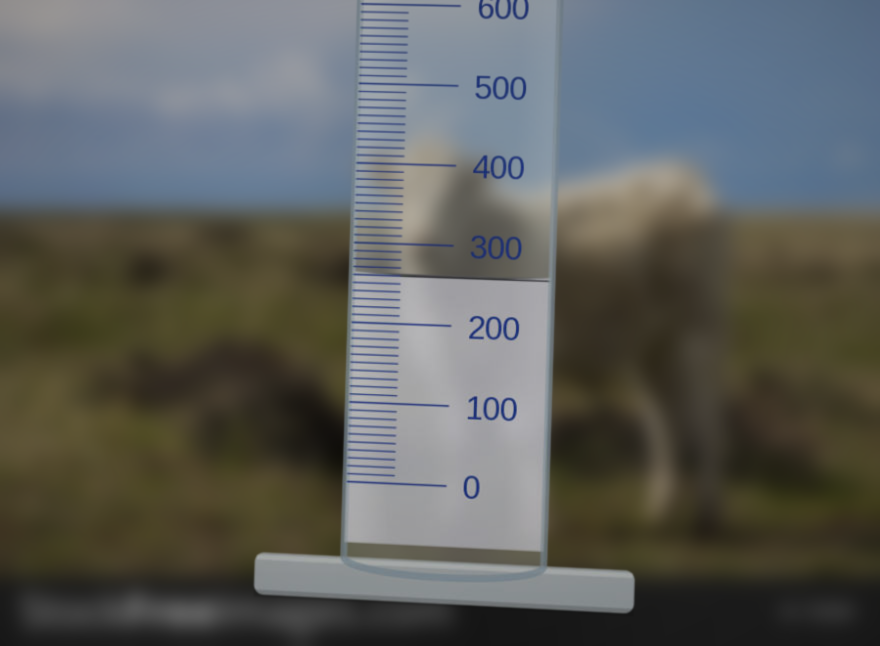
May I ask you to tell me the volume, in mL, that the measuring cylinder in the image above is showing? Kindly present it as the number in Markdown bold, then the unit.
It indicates **260** mL
